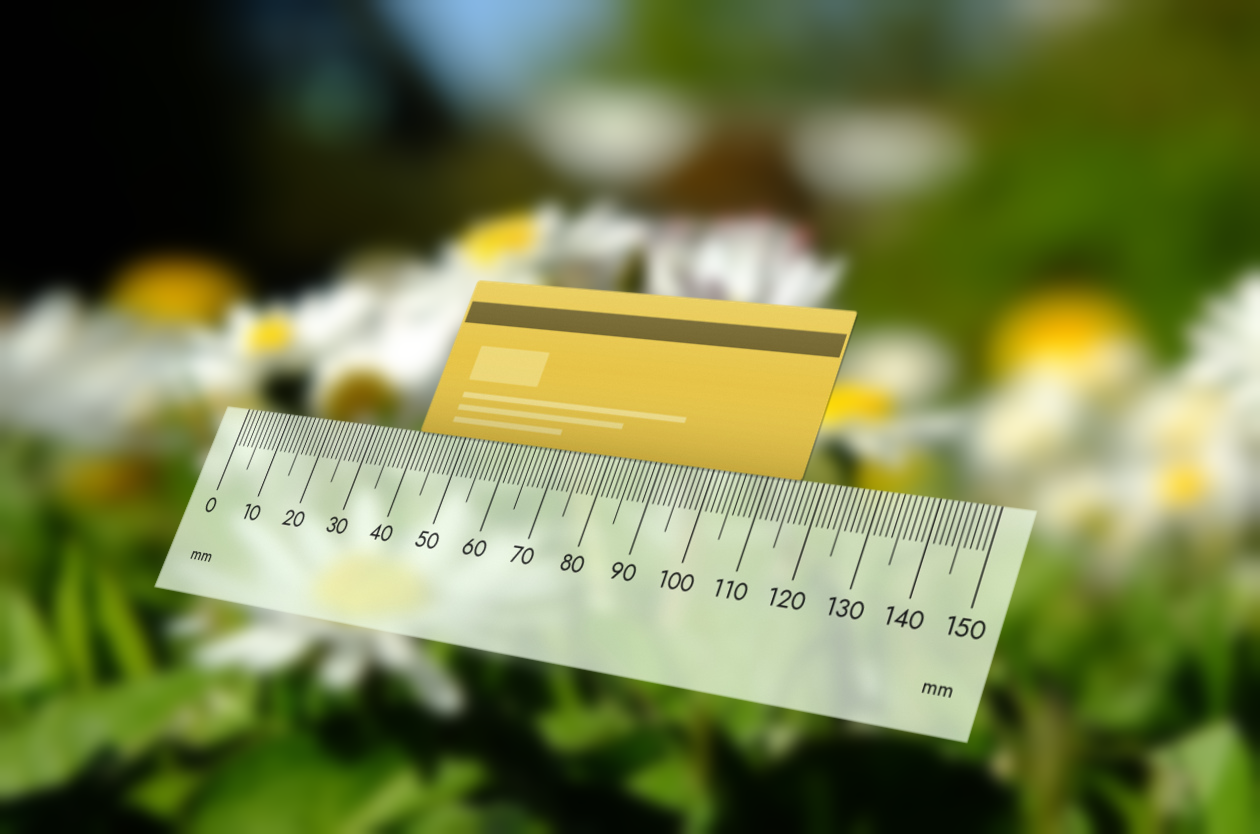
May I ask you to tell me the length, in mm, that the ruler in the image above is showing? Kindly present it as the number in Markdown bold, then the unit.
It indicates **76** mm
